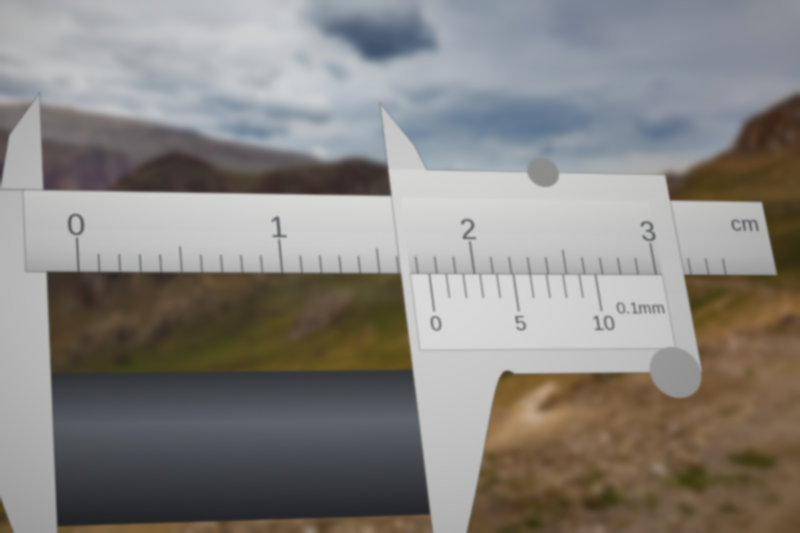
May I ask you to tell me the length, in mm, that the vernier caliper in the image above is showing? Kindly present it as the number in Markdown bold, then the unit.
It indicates **17.6** mm
